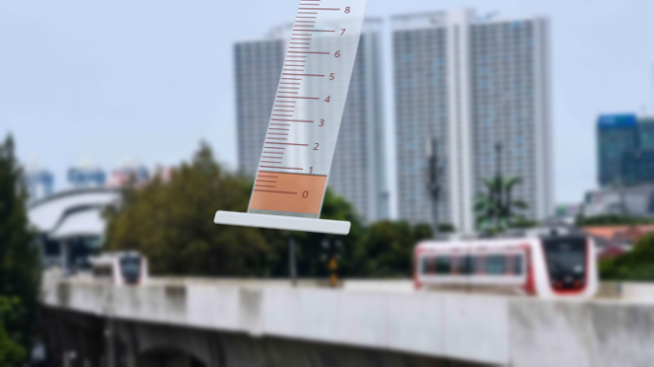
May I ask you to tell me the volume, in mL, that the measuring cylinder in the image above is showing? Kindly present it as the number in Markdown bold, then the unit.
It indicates **0.8** mL
